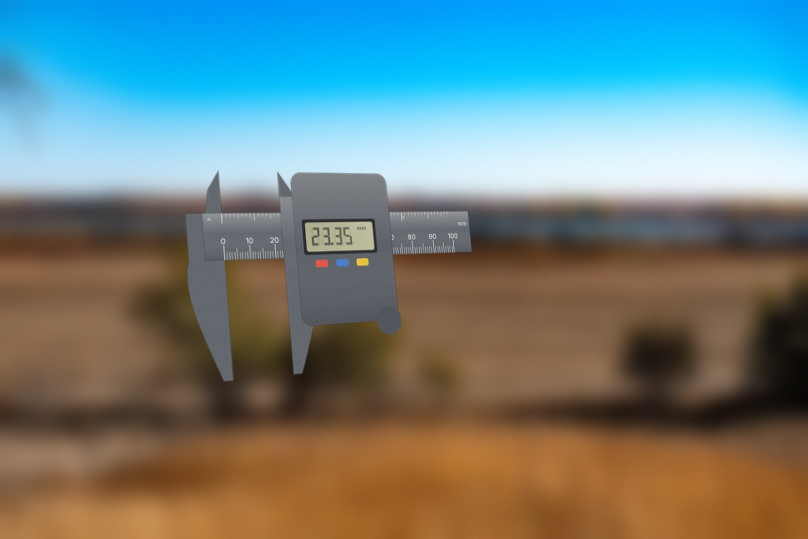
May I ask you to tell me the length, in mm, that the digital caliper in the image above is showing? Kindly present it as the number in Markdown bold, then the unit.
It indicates **23.35** mm
